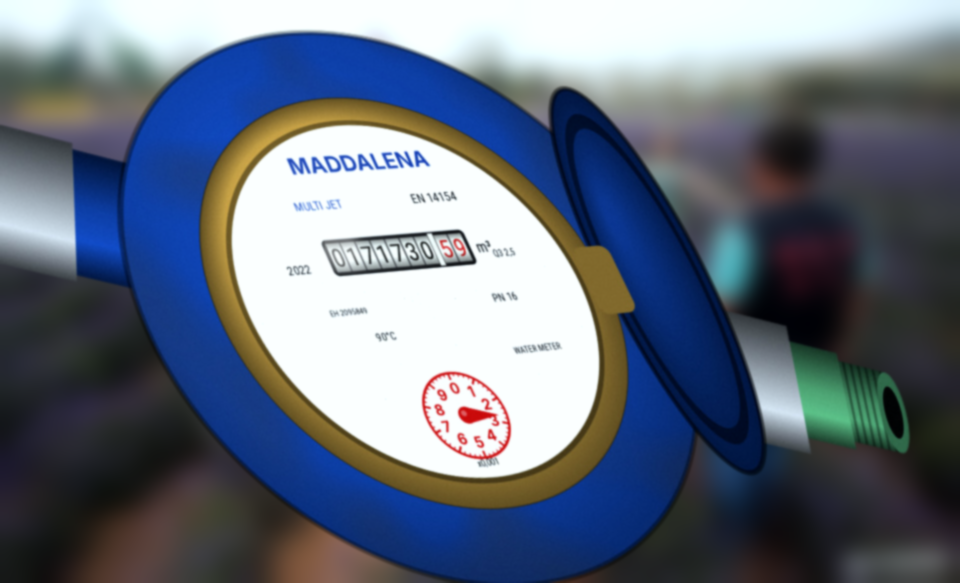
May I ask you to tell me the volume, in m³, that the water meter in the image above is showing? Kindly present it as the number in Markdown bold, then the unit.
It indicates **171730.592** m³
